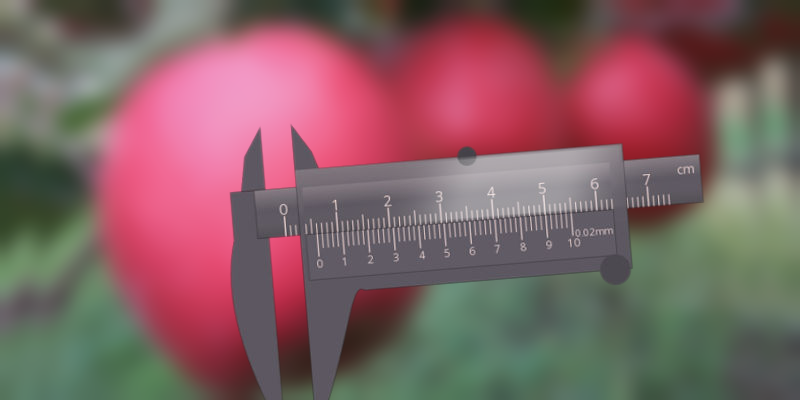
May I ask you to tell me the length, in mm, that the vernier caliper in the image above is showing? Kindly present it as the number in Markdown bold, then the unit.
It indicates **6.0** mm
